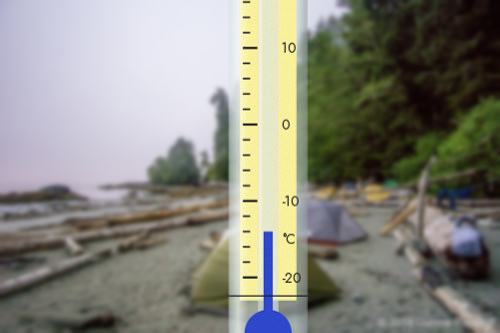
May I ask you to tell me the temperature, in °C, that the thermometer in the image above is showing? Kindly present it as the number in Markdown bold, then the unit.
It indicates **-14** °C
